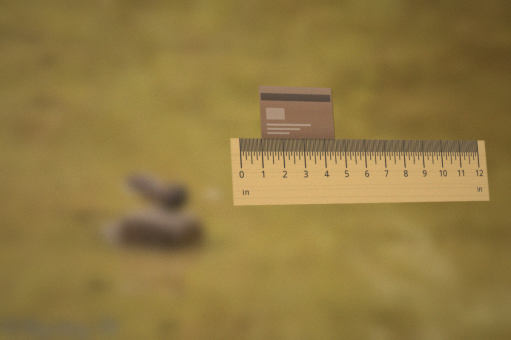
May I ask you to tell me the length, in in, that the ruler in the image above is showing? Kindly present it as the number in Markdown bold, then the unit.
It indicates **3.5** in
